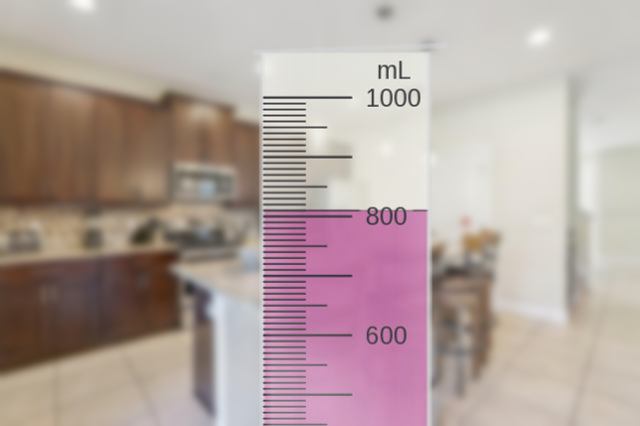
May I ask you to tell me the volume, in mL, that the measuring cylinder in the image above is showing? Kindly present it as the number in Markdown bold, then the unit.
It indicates **810** mL
